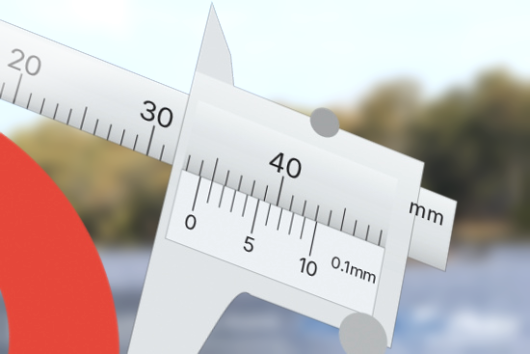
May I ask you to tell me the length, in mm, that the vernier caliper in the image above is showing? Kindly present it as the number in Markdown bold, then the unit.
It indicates **34.1** mm
